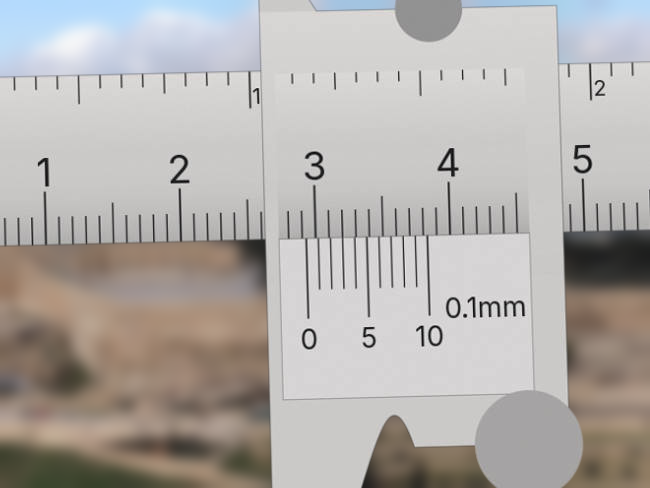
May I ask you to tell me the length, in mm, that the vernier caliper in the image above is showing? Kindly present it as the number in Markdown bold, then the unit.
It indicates **29.3** mm
